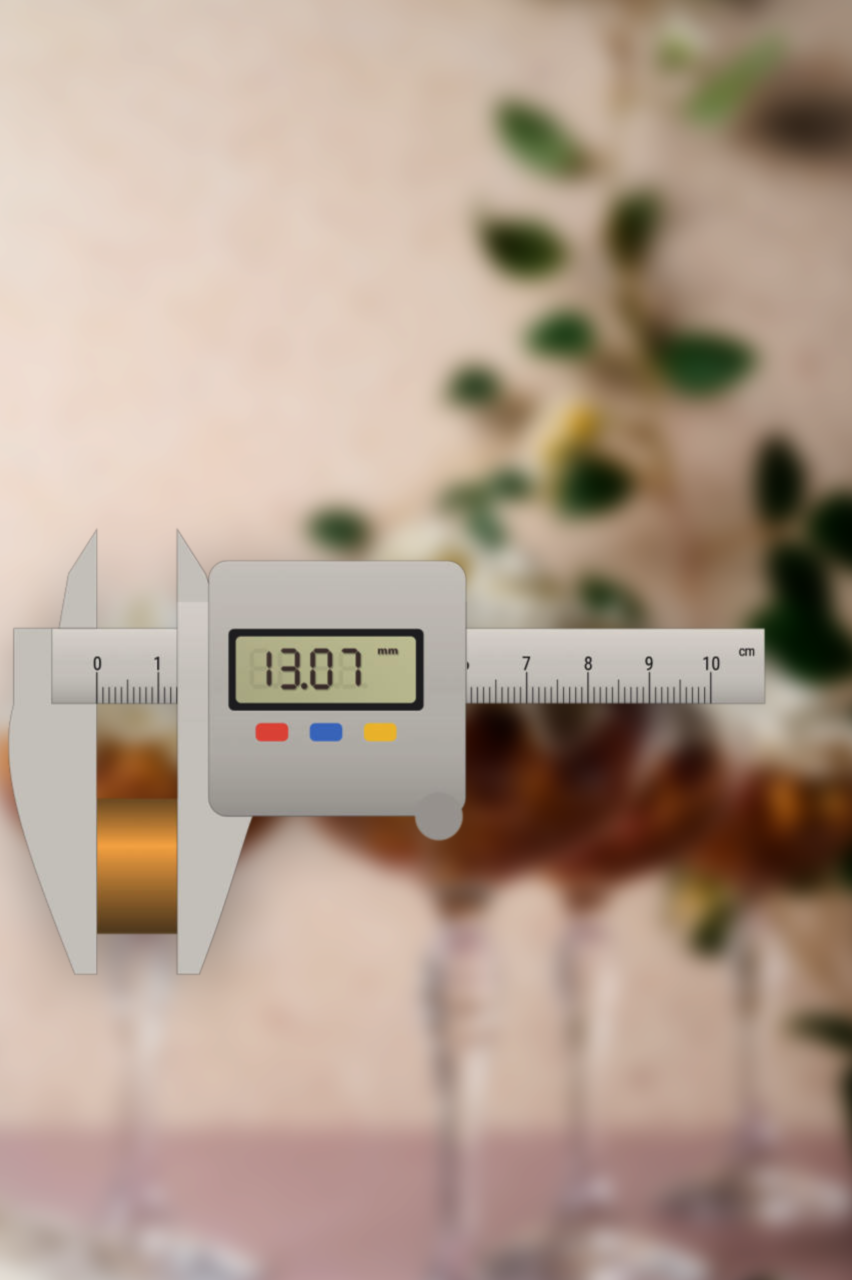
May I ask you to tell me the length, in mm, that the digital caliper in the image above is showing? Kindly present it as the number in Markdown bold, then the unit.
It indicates **13.07** mm
